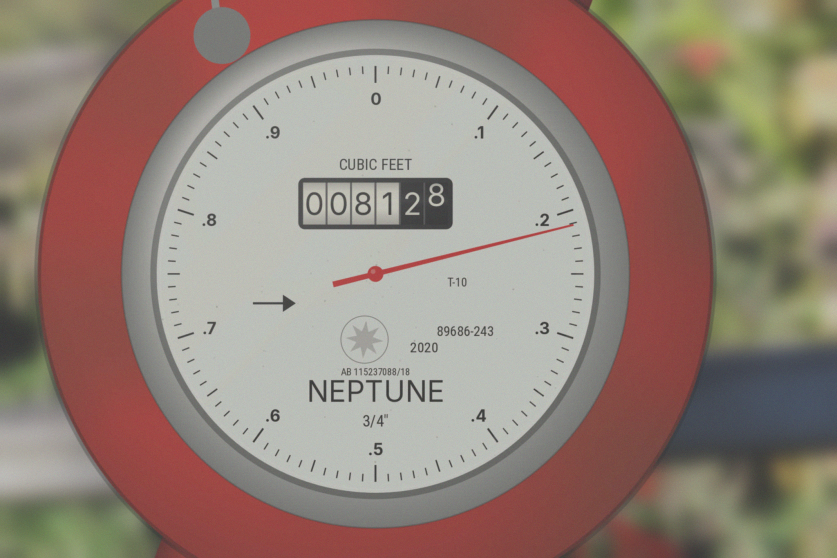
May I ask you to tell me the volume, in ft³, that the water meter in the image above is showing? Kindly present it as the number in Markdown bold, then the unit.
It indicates **8128.21** ft³
